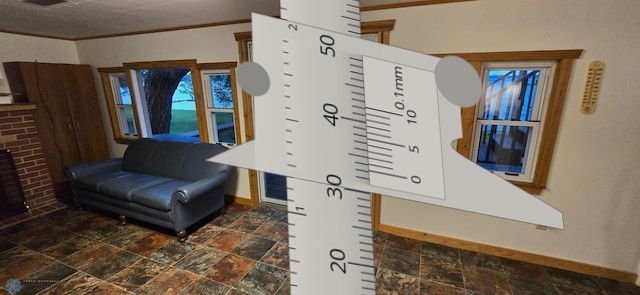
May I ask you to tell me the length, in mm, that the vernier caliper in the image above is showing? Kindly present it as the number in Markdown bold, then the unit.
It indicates **33.2** mm
